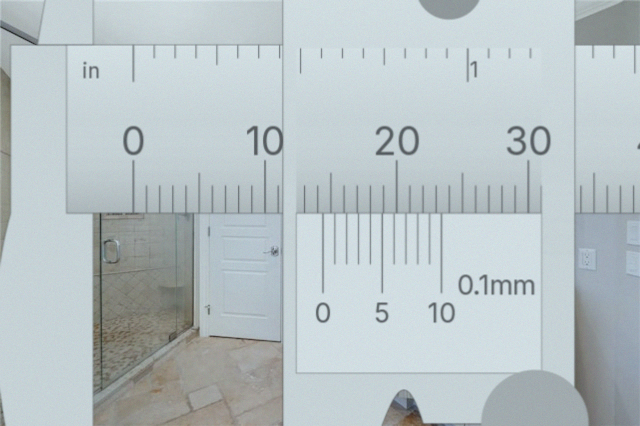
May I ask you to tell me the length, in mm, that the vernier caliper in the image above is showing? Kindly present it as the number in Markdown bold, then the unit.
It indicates **14.4** mm
